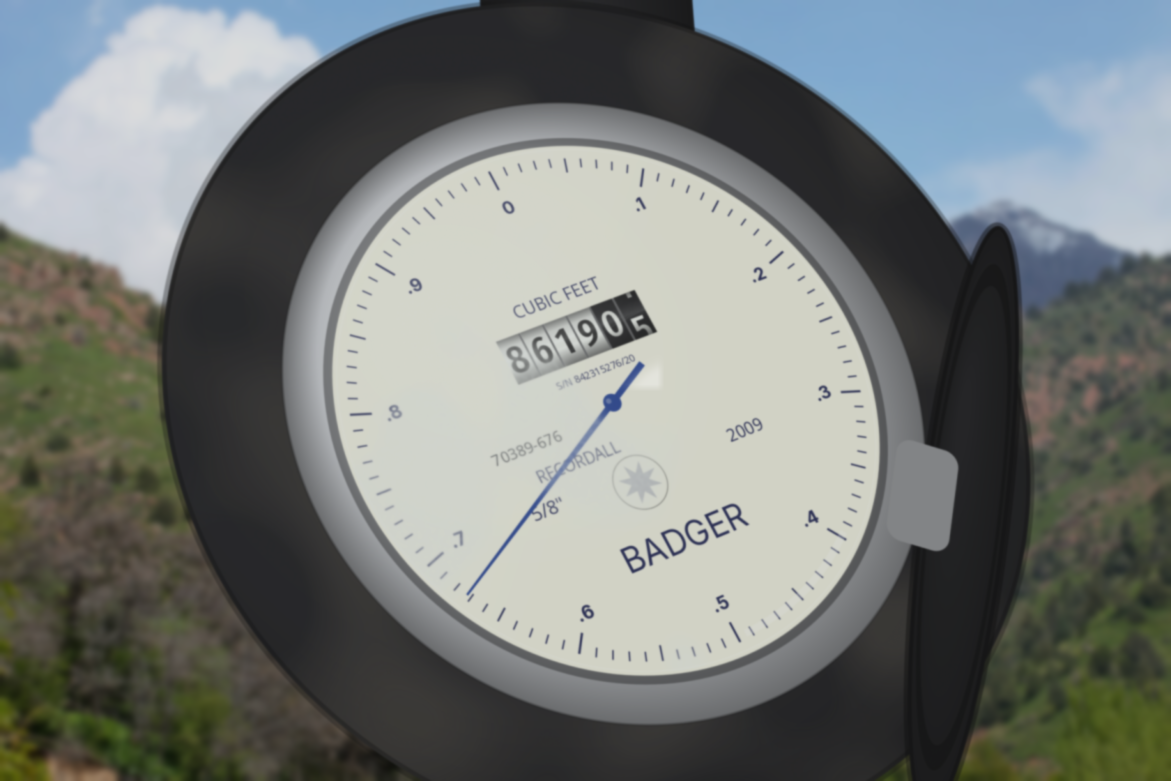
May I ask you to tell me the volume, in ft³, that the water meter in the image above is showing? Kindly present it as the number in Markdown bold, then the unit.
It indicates **861904.67** ft³
